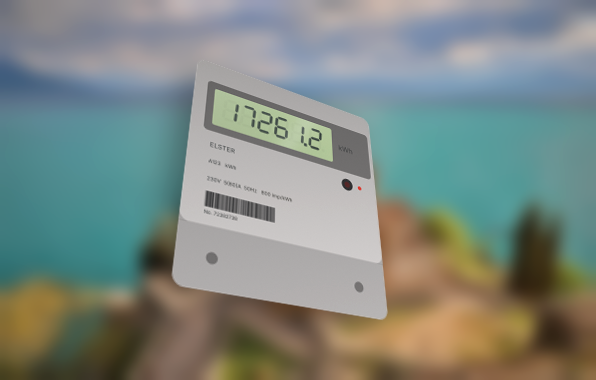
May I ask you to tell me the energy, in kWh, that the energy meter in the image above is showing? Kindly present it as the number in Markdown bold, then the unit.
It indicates **17261.2** kWh
